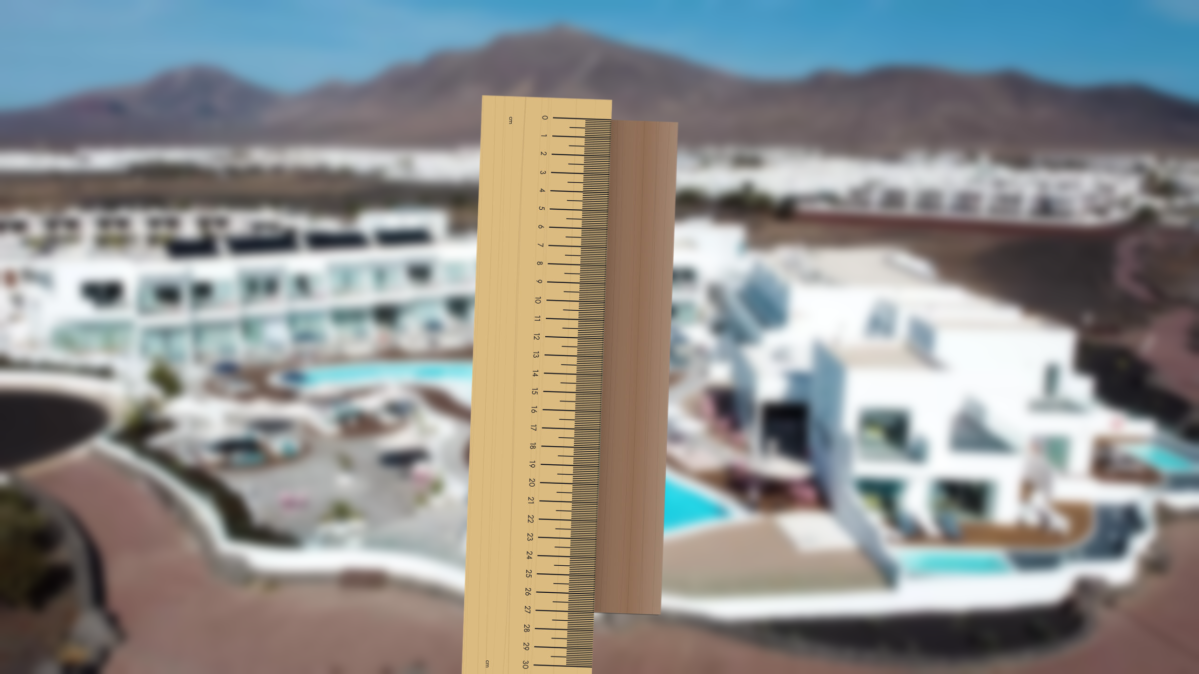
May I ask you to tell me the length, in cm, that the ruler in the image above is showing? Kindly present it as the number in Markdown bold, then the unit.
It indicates **27** cm
